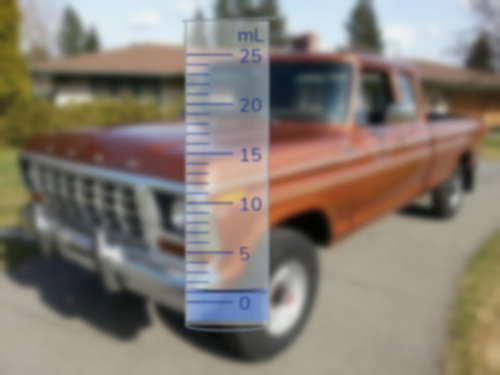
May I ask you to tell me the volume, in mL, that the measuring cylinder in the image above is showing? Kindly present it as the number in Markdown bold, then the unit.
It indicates **1** mL
